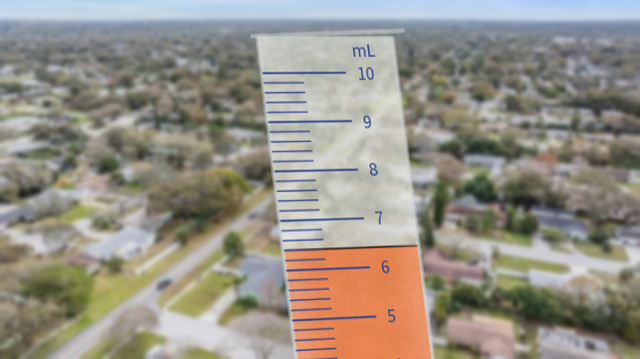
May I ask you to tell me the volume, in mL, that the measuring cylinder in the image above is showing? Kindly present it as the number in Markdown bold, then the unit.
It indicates **6.4** mL
